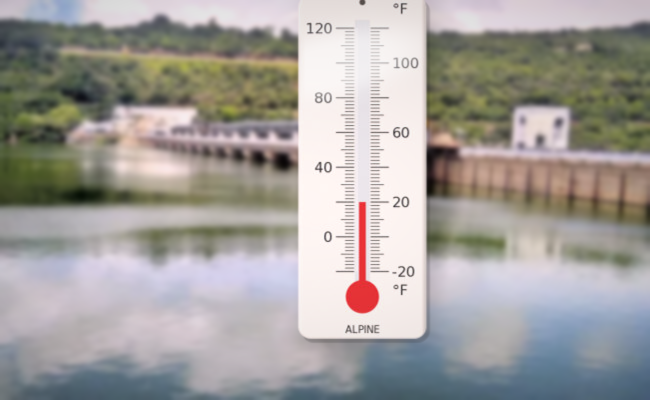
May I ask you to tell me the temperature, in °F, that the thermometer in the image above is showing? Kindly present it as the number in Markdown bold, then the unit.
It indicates **20** °F
